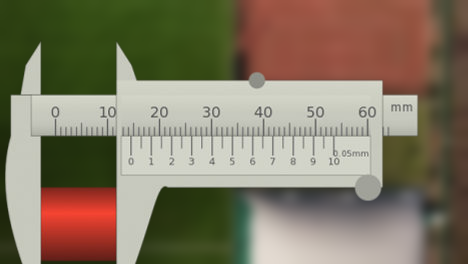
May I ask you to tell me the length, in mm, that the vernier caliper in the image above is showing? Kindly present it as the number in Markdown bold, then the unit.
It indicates **14.5** mm
